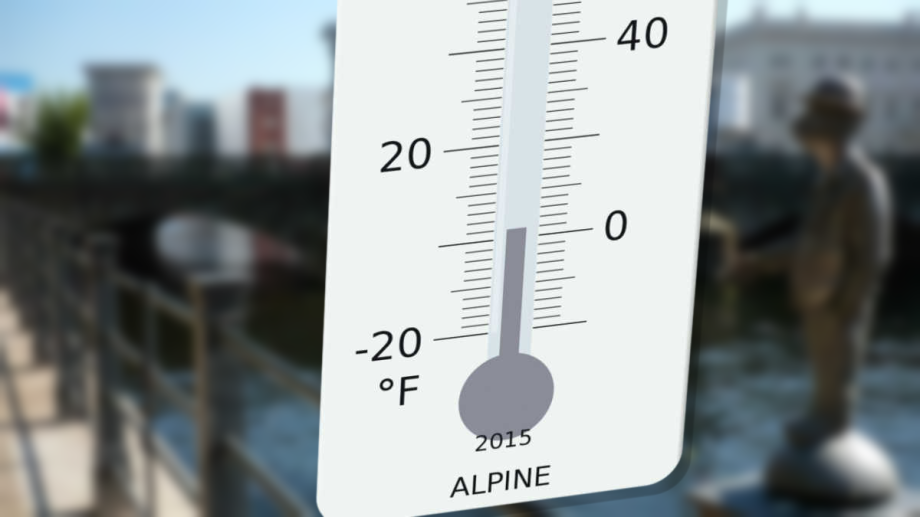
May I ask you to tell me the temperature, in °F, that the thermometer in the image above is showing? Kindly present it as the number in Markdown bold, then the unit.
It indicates **2** °F
